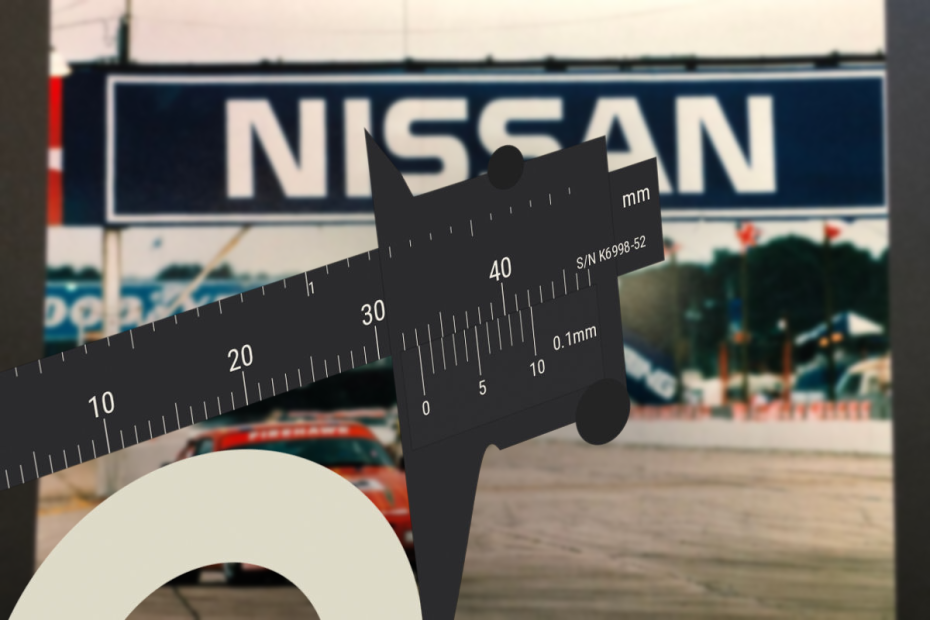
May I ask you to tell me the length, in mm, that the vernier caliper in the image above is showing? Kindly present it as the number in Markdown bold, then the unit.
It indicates **33.1** mm
